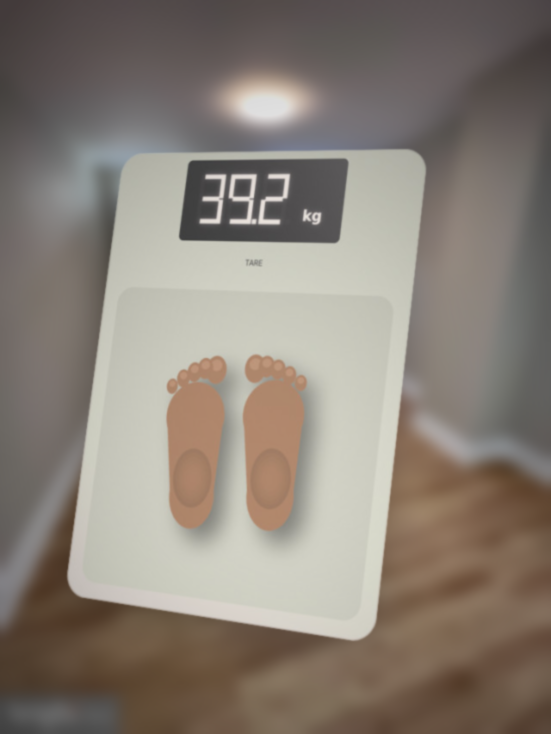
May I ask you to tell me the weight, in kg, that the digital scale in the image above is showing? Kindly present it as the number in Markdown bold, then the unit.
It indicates **39.2** kg
